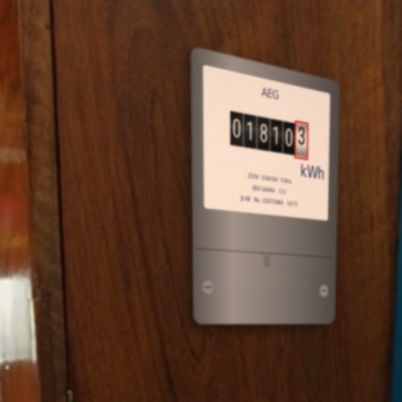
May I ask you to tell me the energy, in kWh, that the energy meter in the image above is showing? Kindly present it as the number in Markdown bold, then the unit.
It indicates **1810.3** kWh
